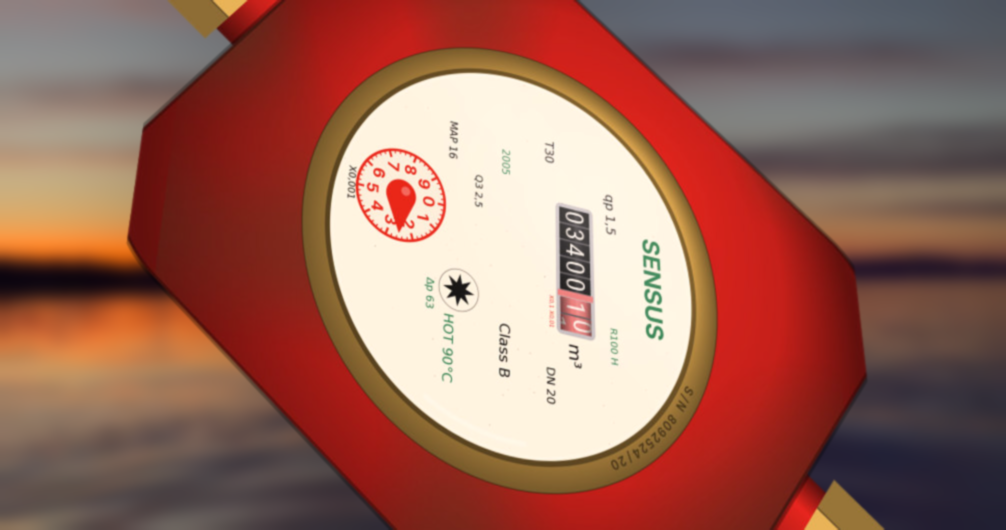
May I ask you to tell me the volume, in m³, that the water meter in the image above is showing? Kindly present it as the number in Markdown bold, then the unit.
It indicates **3400.102** m³
